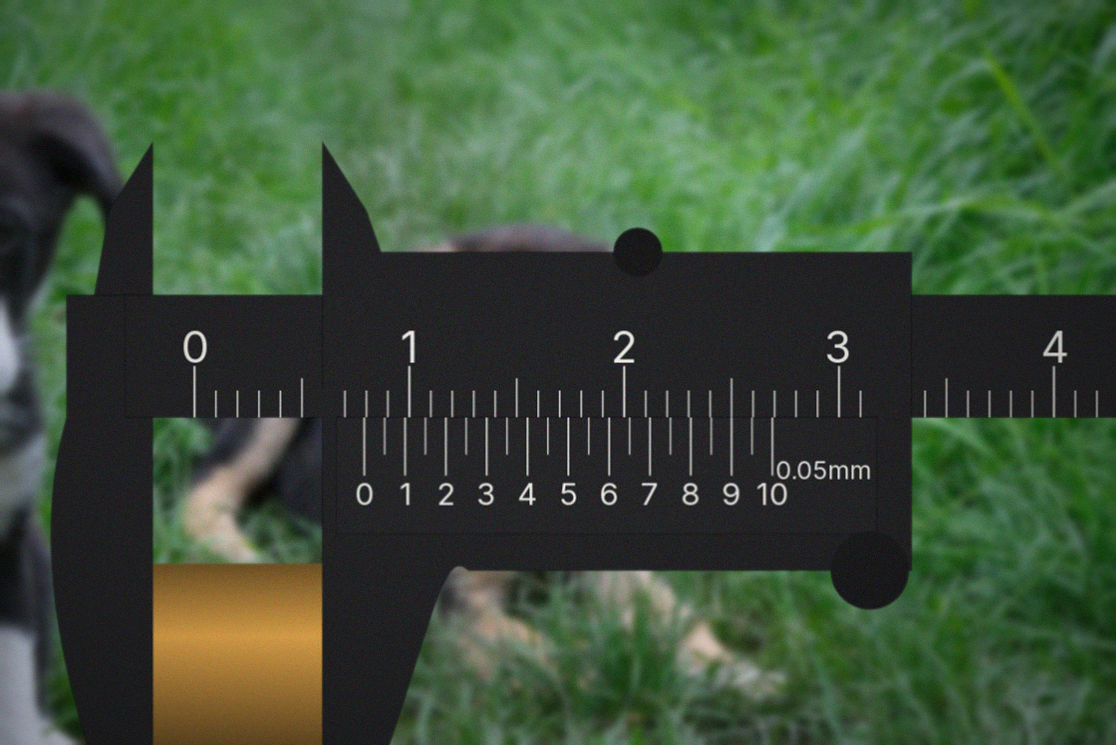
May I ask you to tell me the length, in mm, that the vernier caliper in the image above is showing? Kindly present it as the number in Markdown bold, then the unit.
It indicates **7.9** mm
